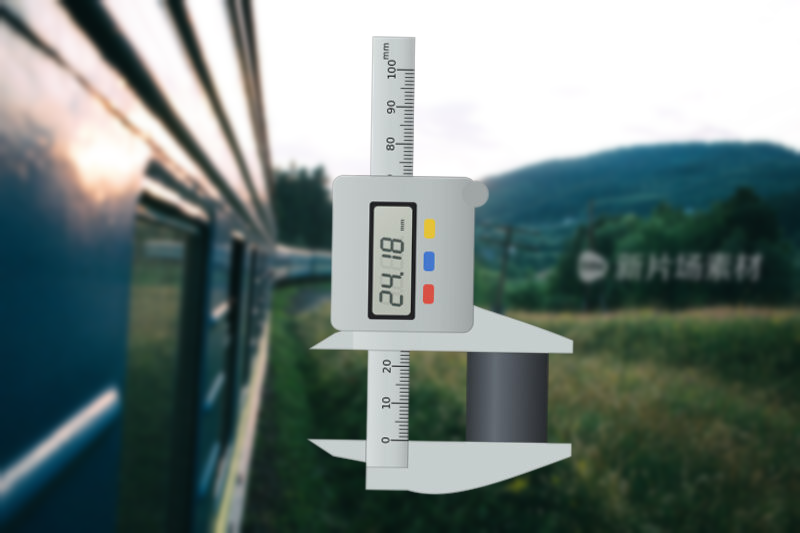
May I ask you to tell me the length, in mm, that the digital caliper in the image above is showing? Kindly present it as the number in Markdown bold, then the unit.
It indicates **24.18** mm
